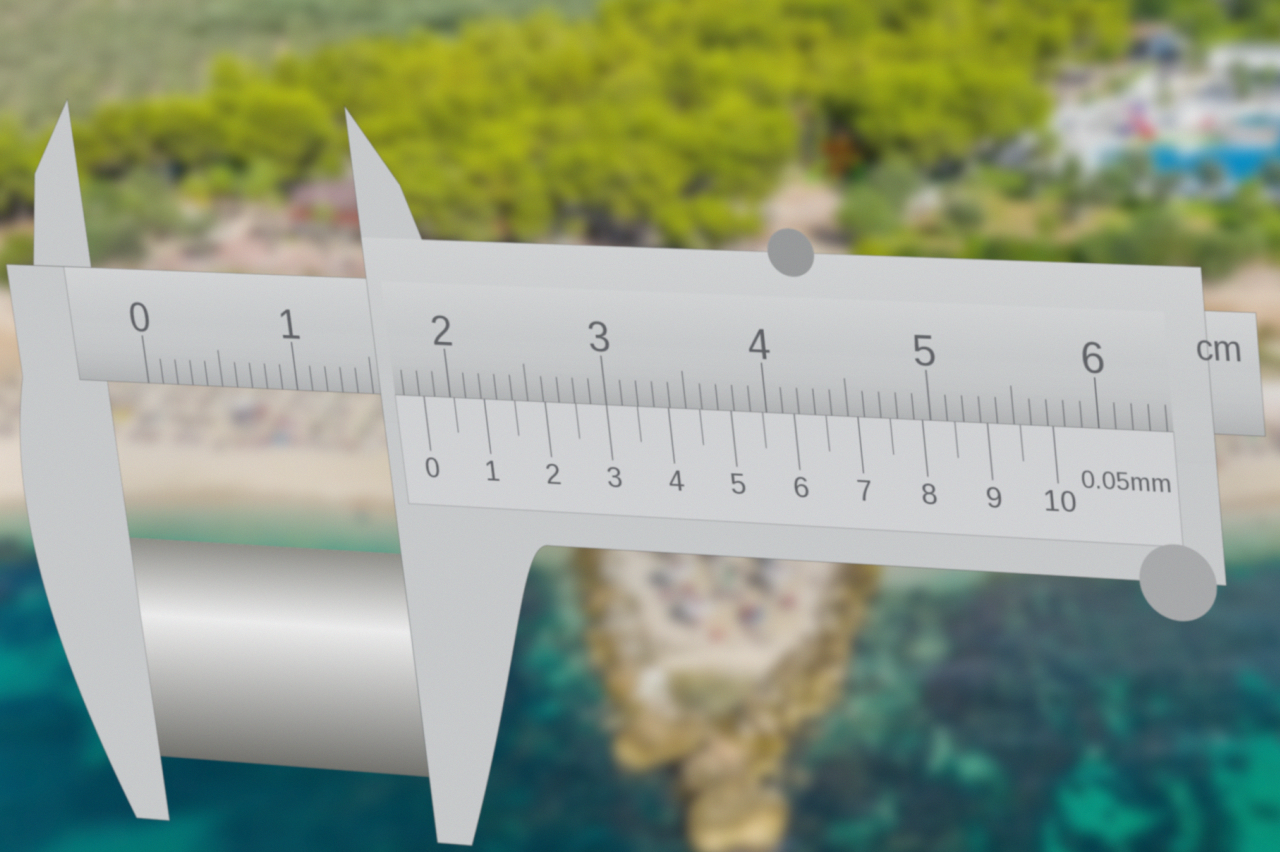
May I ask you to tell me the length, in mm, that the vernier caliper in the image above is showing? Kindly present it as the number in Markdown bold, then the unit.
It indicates **18.3** mm
